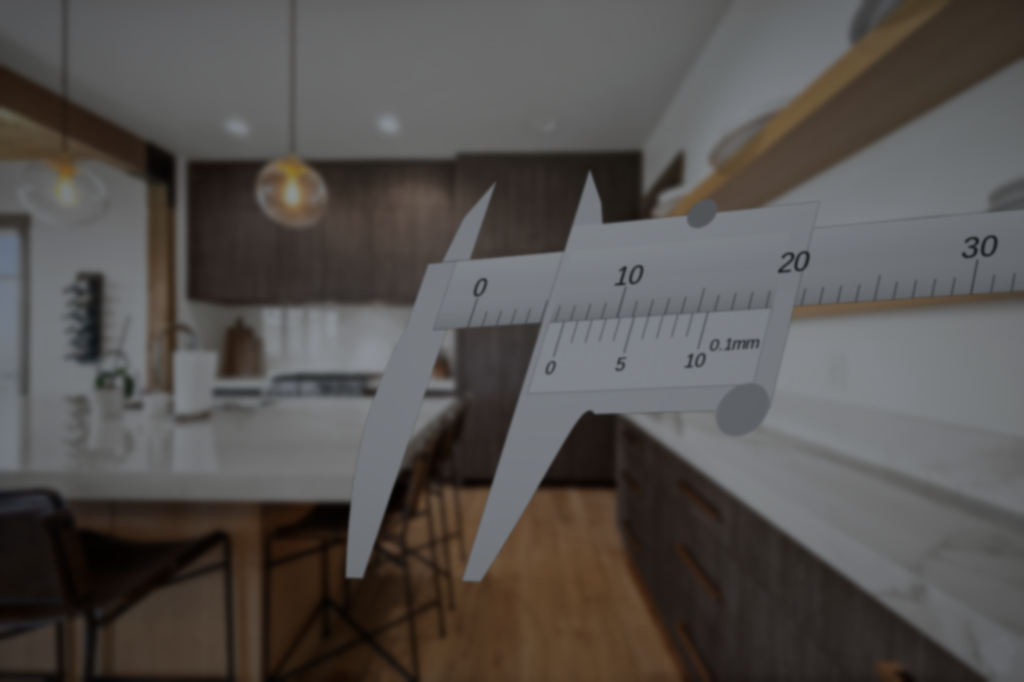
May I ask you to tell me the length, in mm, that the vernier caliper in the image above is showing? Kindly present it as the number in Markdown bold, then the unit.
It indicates **6.6** mm
